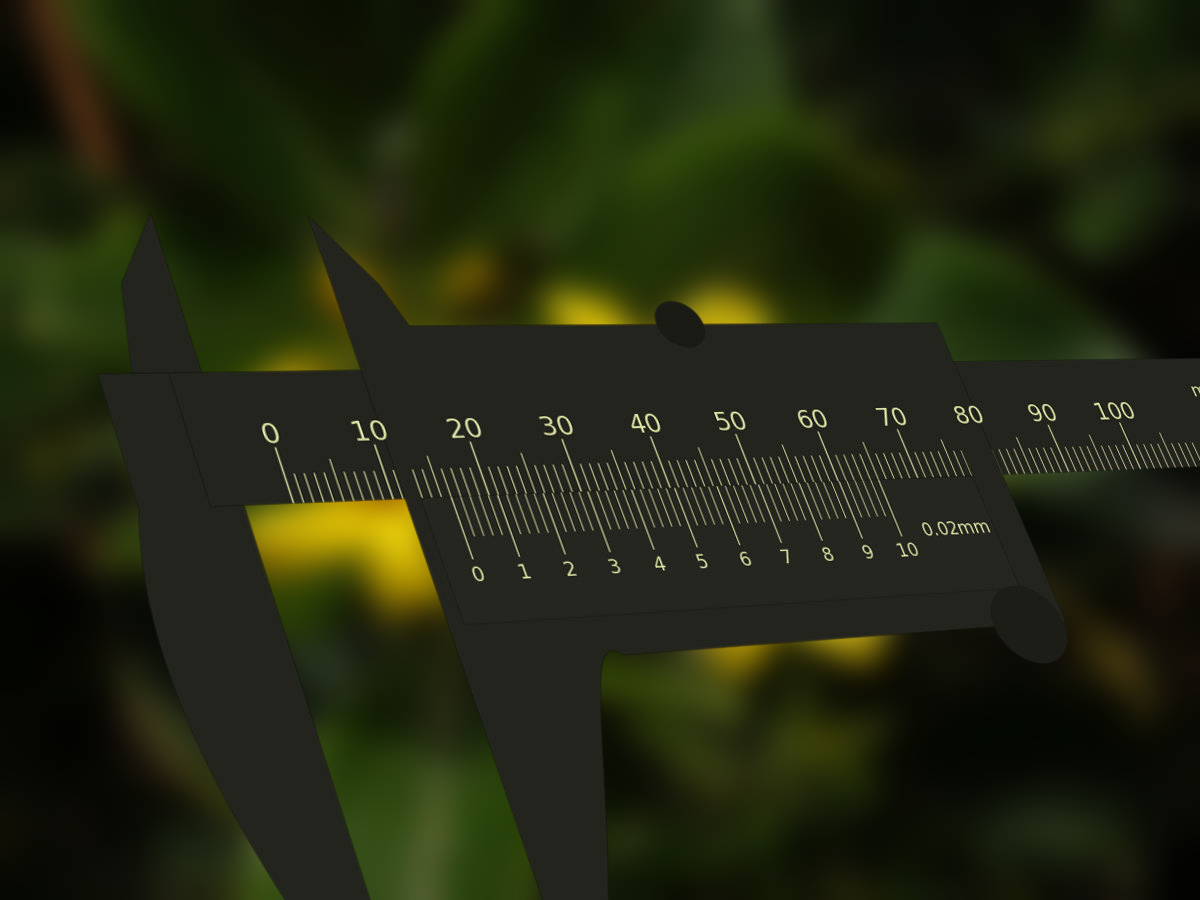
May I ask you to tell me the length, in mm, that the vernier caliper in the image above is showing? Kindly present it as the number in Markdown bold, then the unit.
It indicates **16.0** mm
